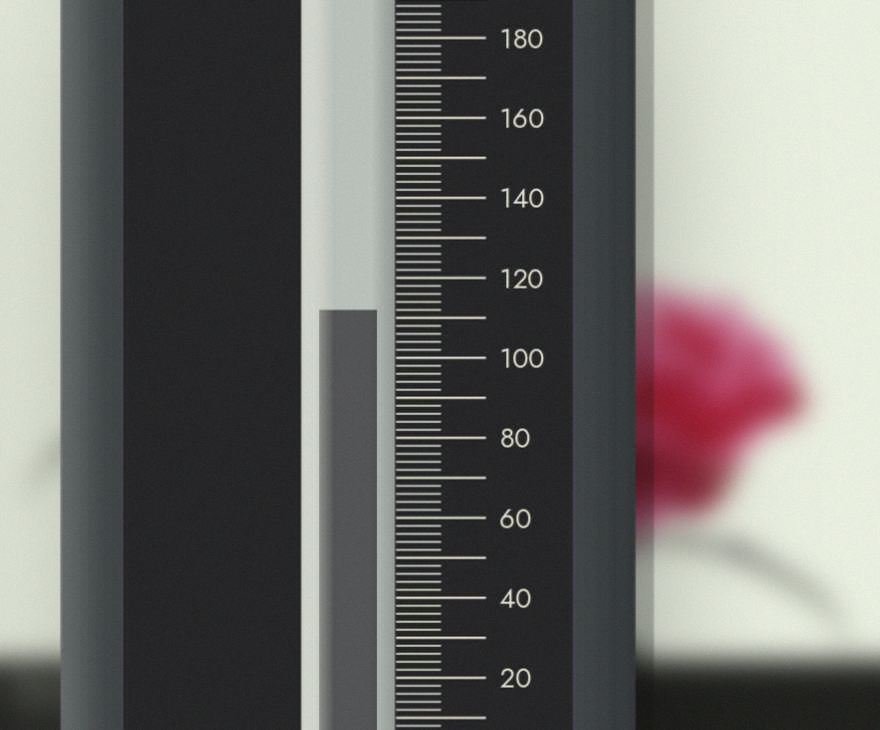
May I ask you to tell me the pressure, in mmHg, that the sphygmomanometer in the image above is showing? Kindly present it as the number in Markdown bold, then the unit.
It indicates **112** mmHg
